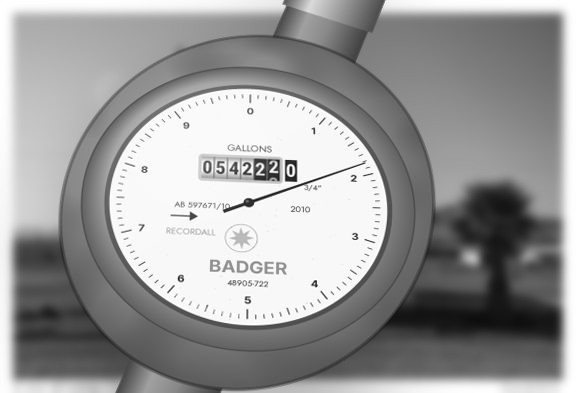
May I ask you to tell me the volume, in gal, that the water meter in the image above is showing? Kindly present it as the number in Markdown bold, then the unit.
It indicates **542221.8** gal
